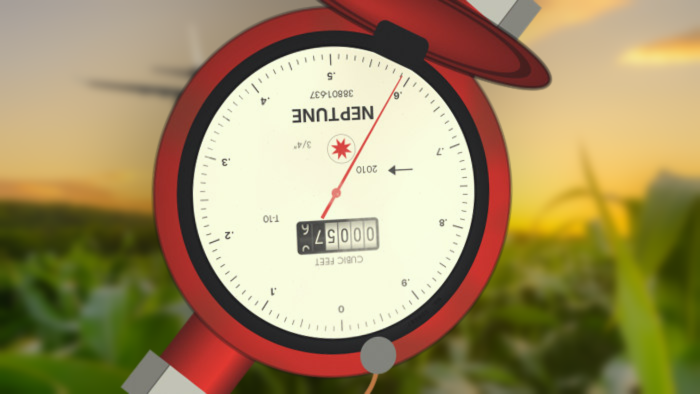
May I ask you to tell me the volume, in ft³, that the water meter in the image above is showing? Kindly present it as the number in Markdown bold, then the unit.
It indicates **575.59** ft³
